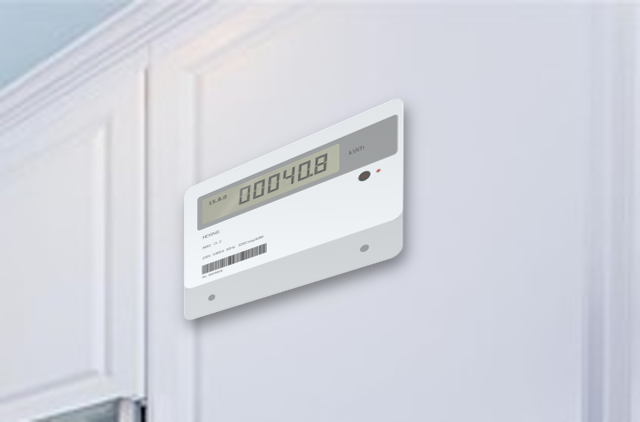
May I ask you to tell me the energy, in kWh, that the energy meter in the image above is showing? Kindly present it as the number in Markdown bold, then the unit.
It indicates **40.8** kWh
